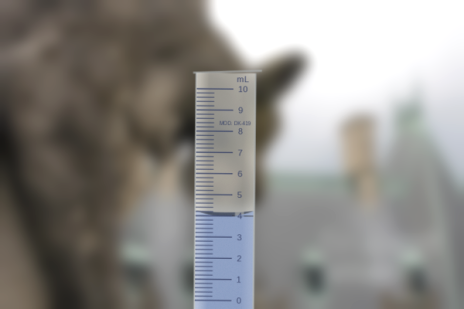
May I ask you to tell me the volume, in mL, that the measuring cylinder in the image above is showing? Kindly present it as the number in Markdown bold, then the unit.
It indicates **4** mL
